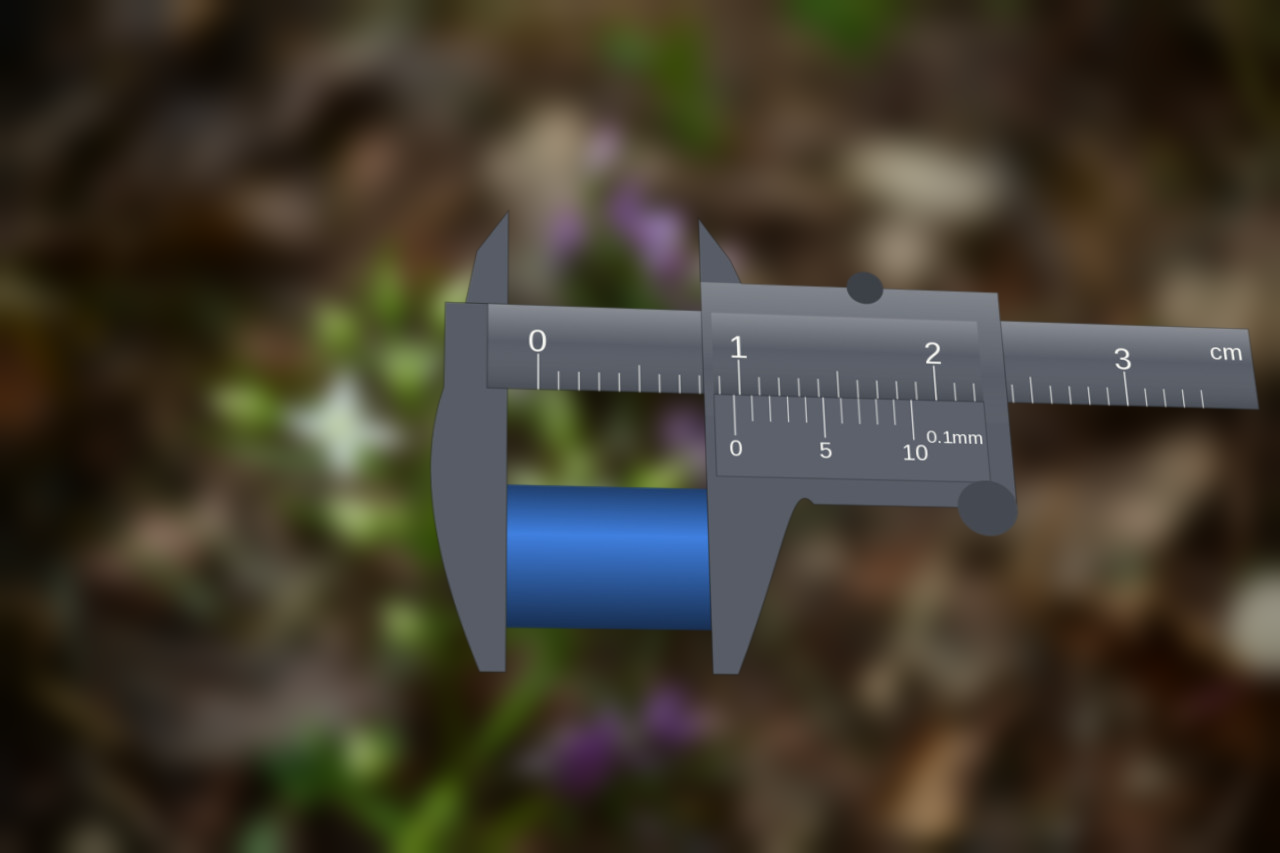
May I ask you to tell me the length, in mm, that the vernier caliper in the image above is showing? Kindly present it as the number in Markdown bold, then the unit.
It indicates **9.7** mm
